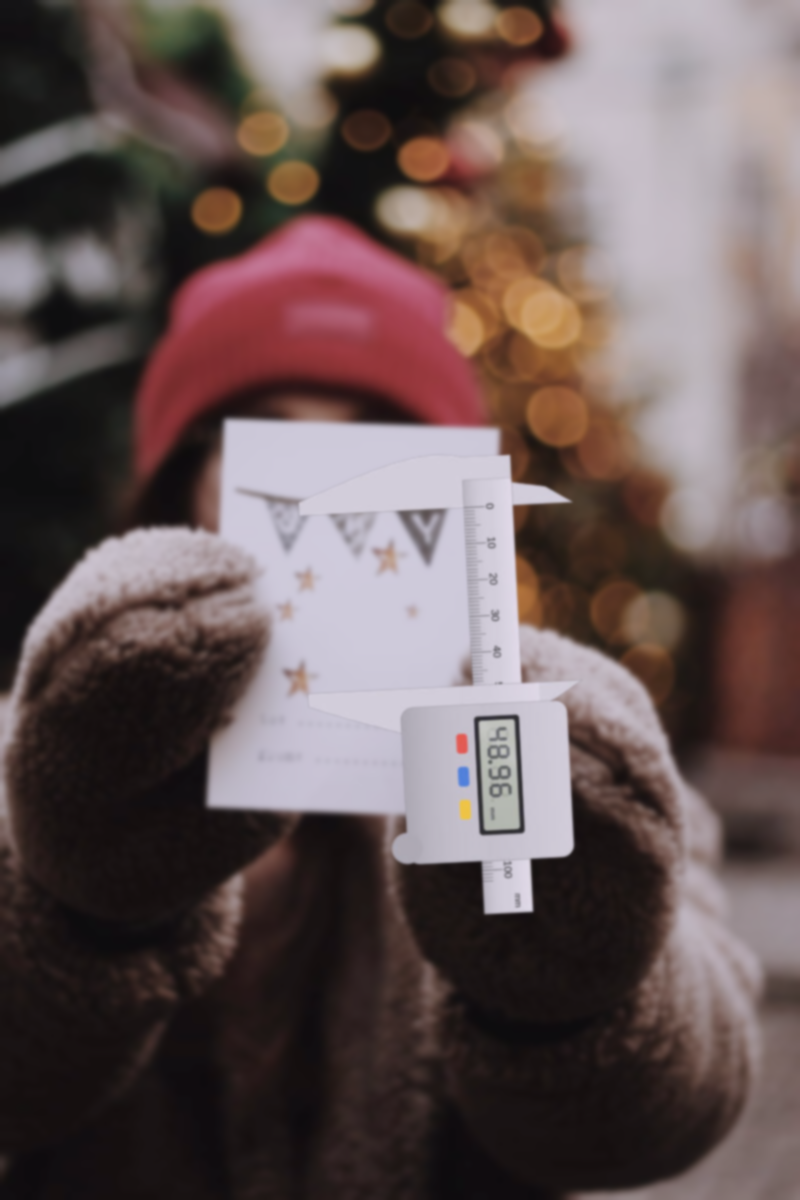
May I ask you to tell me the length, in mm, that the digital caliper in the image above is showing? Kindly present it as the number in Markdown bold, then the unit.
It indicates **48.96** mm
